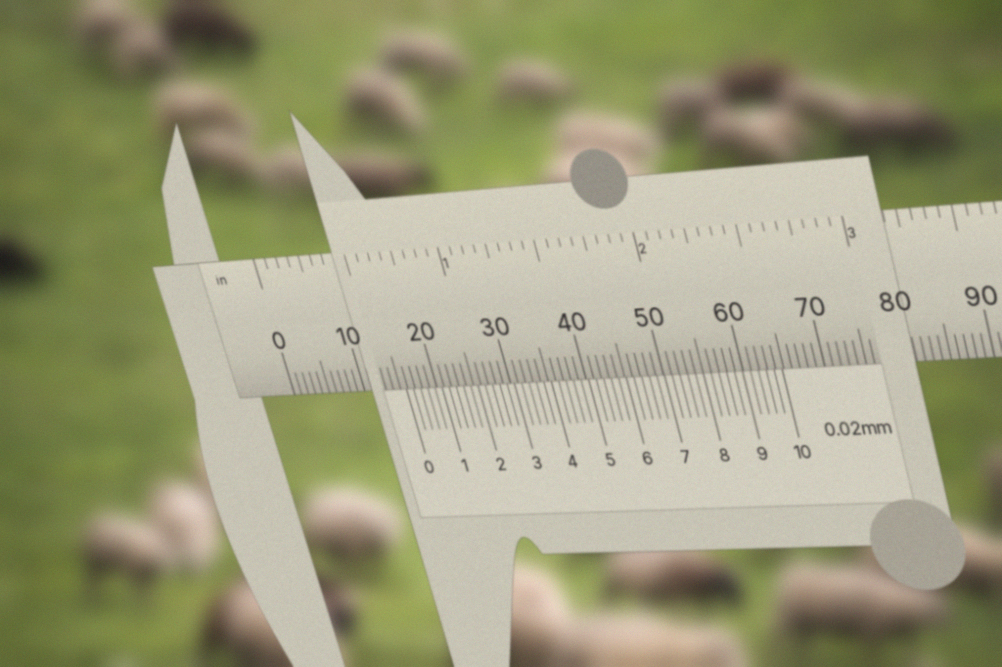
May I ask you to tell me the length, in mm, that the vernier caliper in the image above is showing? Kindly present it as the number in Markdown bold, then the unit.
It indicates **15.8** mm
